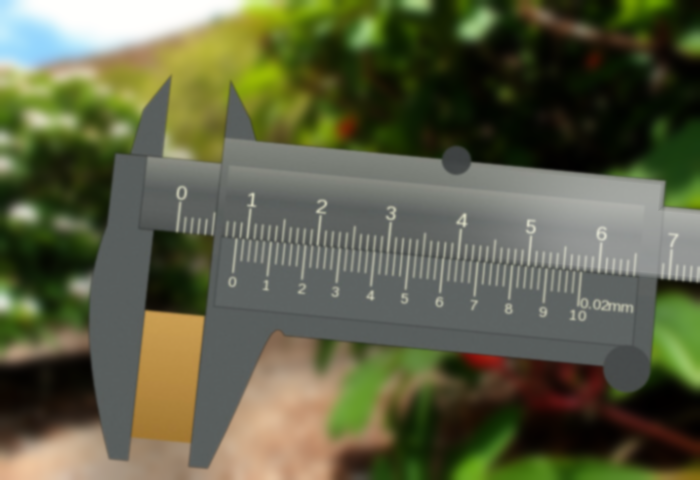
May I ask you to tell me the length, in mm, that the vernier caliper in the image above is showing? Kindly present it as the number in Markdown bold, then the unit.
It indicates **8.5** mm
